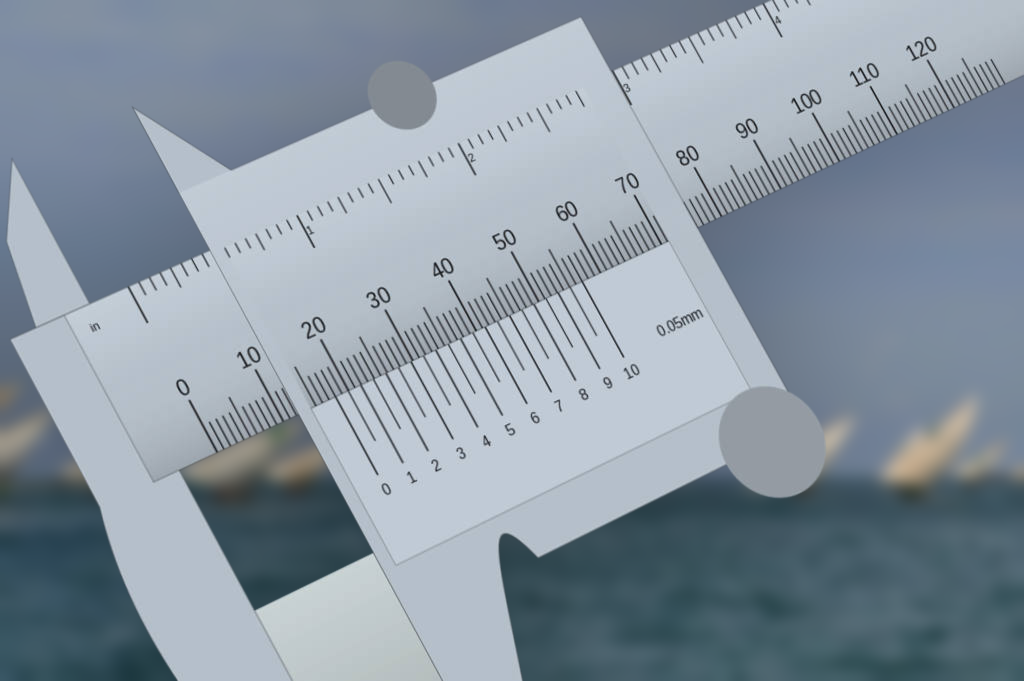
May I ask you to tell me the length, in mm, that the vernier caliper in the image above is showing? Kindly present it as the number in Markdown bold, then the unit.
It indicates **18.0** mm
